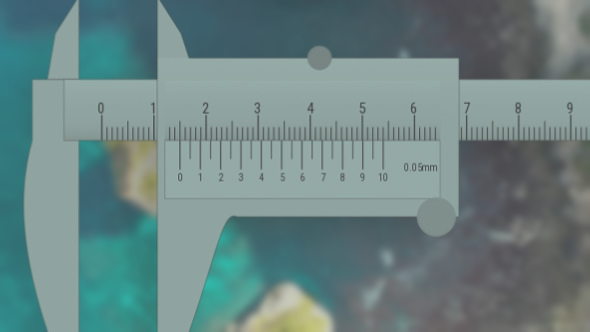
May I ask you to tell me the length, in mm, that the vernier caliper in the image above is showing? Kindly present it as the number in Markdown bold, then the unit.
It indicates **15.0** mm
